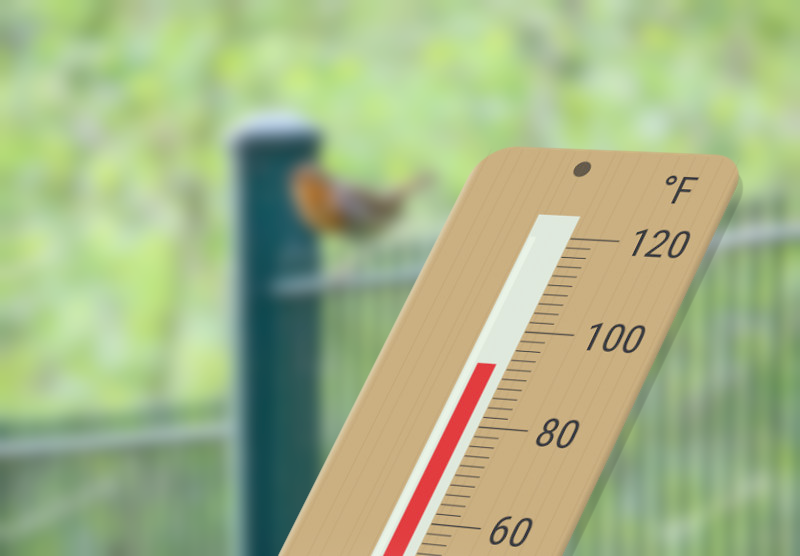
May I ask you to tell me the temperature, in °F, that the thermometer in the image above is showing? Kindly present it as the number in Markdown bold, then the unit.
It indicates **93** °F
